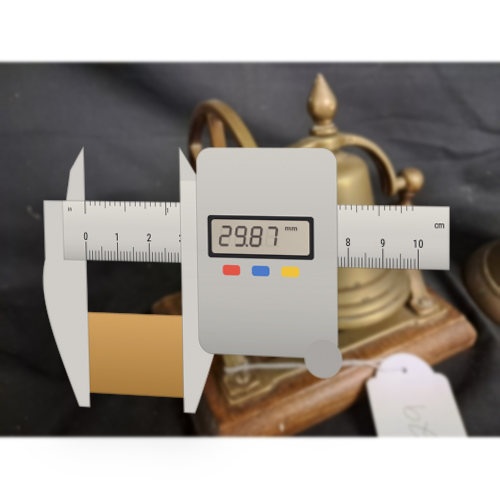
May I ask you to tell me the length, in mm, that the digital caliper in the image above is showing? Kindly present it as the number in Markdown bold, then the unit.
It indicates **29.87** mm
